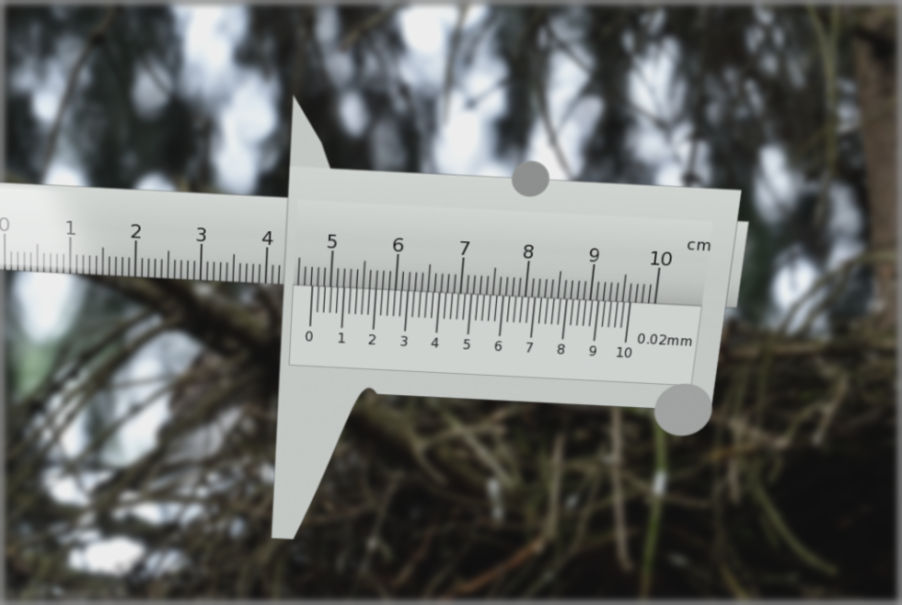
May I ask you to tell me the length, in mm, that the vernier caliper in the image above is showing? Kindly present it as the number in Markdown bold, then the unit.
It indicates **47.2** mm
